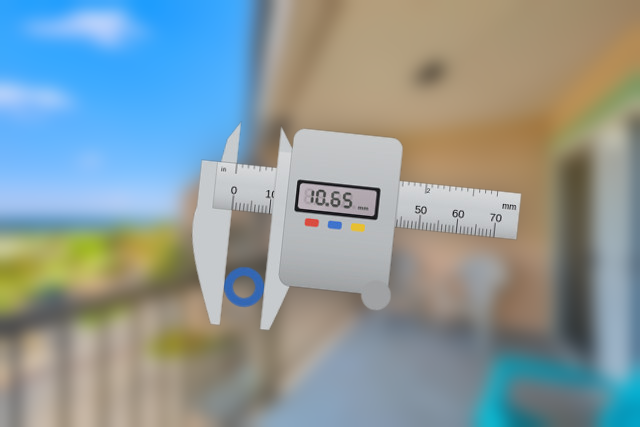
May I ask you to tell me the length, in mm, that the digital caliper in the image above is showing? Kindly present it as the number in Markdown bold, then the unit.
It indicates **10.65** mm
